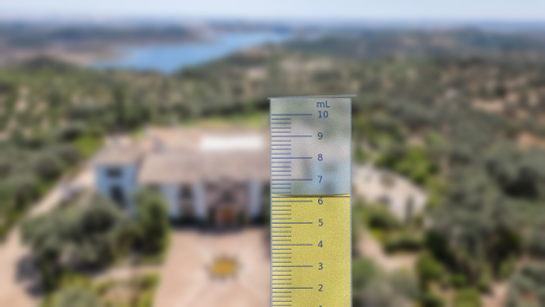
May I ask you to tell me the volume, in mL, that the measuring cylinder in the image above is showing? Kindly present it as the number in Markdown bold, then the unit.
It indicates **6.2** mL
